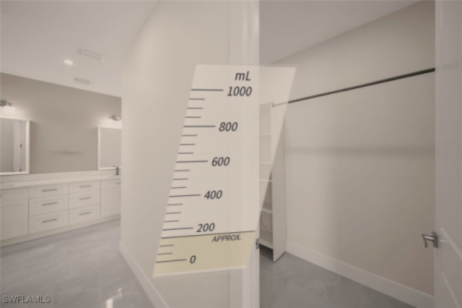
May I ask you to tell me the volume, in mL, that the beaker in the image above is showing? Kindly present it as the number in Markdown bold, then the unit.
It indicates **150** mL
